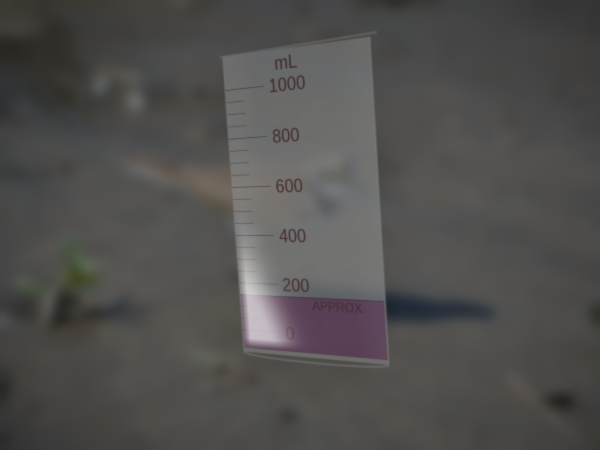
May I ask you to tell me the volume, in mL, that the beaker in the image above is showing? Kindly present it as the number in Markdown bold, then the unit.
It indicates **150** mL
